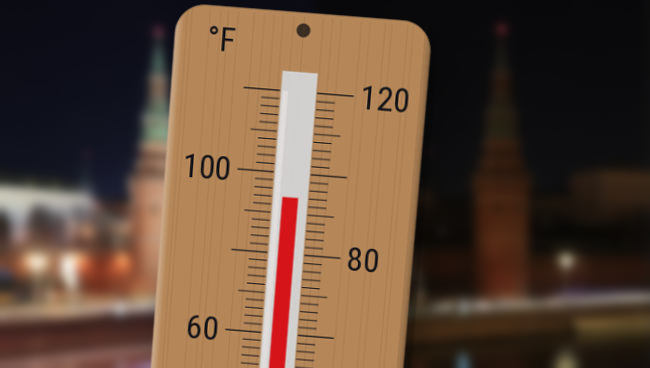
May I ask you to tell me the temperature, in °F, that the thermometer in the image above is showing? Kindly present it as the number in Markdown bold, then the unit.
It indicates **94** °F
